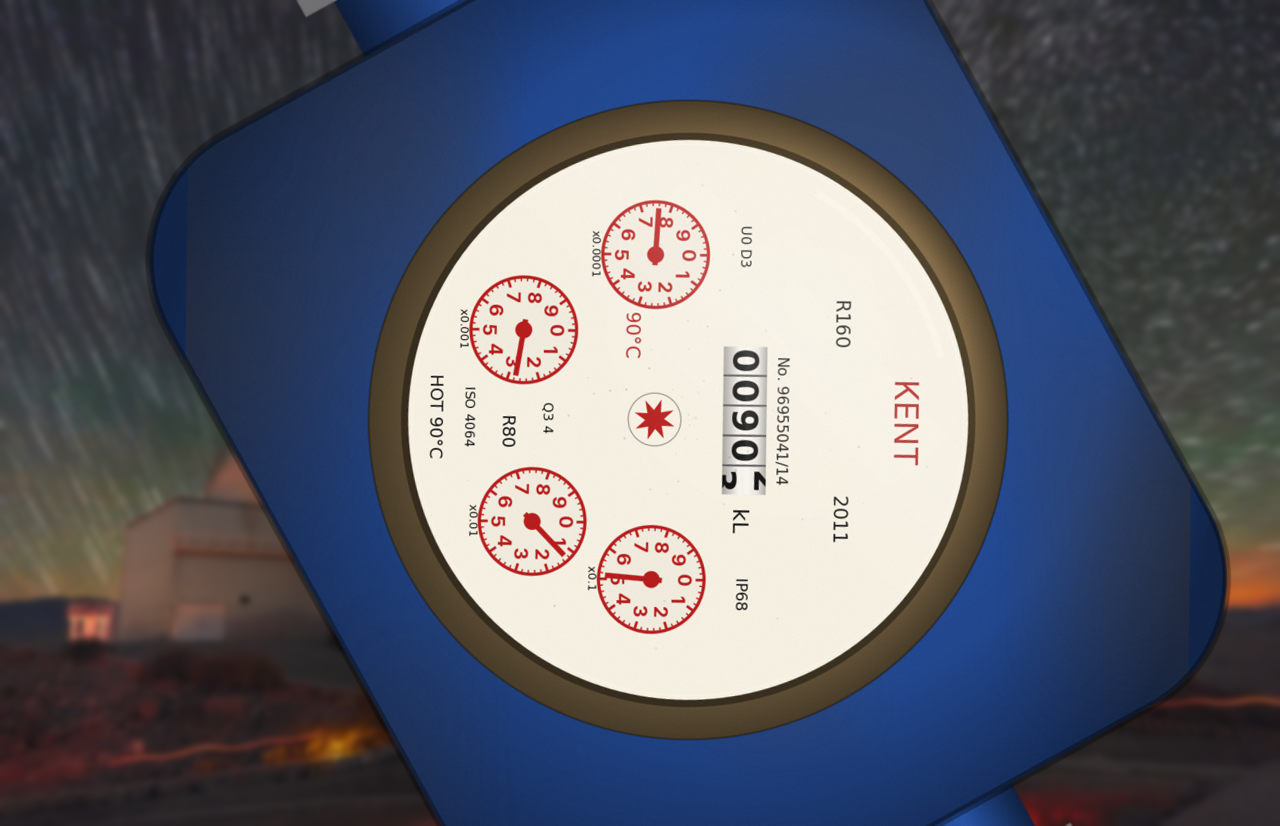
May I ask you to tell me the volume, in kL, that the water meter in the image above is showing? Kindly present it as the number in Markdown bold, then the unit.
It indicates **902.5127** kL
